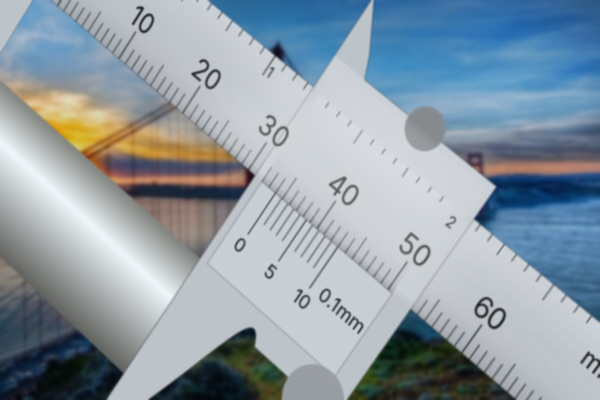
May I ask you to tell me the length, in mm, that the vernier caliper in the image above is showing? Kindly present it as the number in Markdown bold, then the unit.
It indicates **34.0** mm
